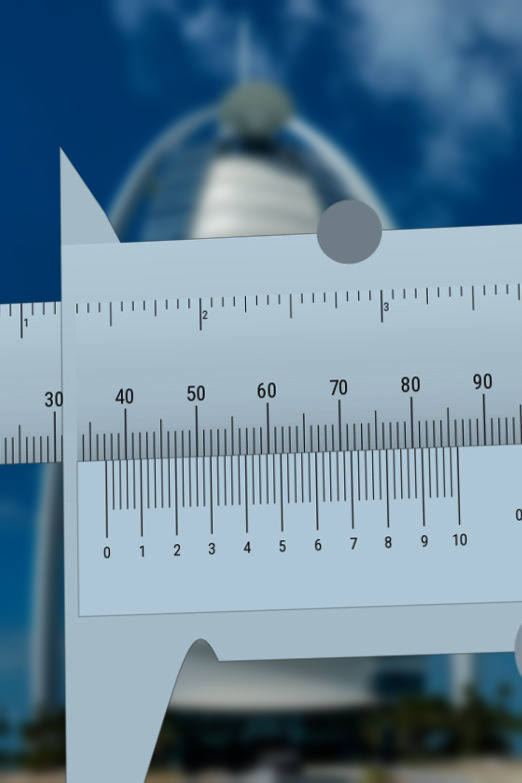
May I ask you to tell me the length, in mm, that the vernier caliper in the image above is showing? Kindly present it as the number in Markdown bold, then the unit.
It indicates **37.2** mm
